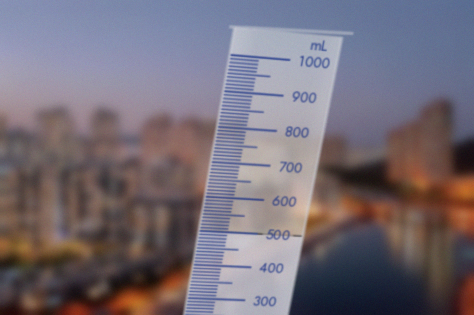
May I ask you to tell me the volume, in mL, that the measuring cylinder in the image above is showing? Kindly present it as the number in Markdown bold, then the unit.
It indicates **500** mL
